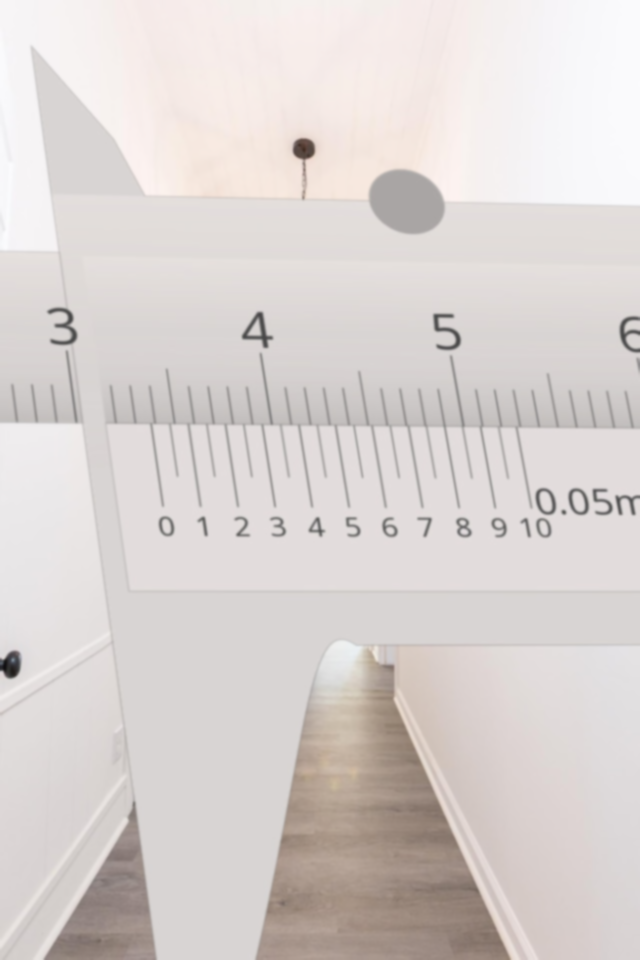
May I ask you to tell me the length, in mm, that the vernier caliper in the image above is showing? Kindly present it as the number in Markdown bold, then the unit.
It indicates **33.8** mm
